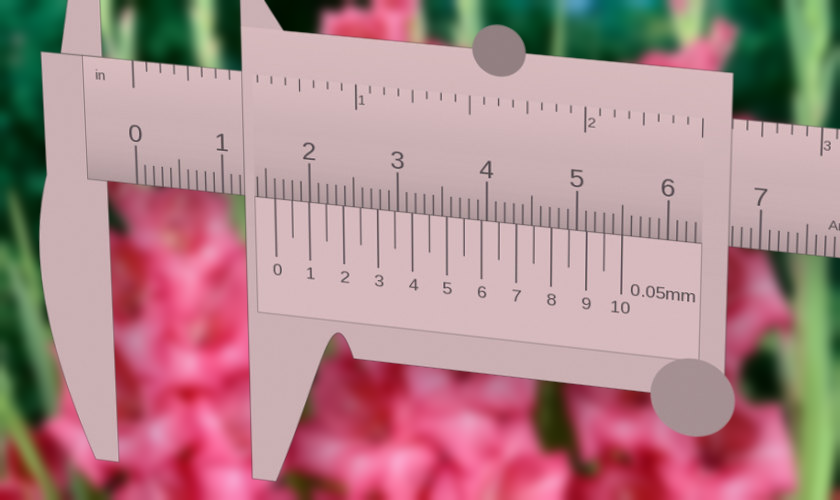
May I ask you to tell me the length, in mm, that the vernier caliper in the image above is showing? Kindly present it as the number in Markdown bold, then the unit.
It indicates **16.0** mm
